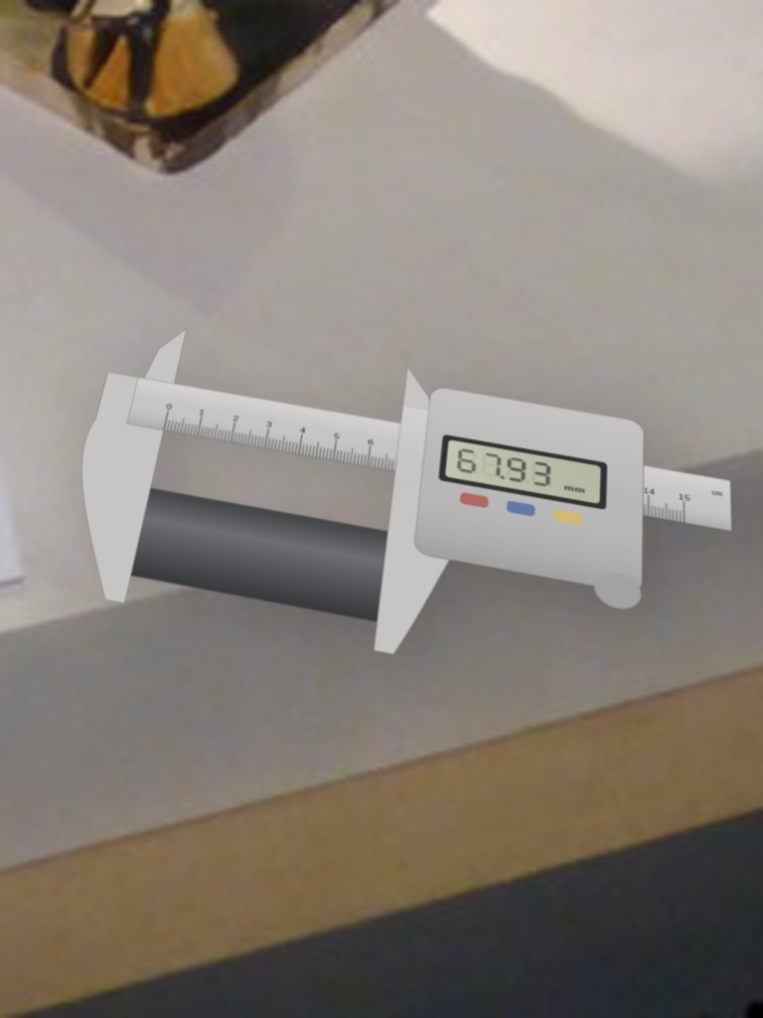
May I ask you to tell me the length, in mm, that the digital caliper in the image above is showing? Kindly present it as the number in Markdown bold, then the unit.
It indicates **67.93** mm
